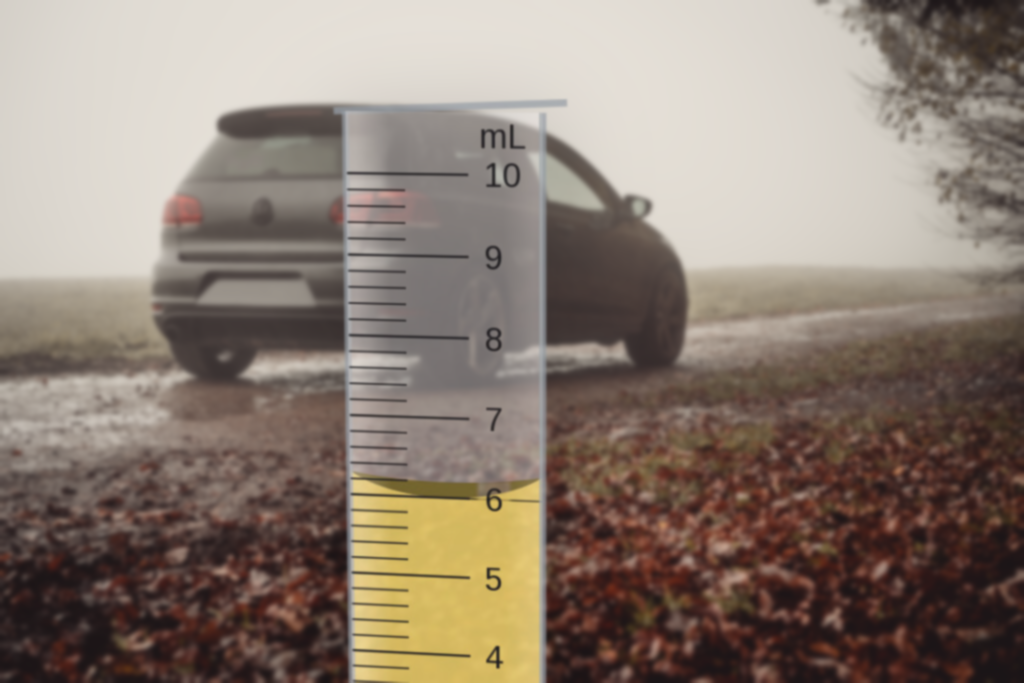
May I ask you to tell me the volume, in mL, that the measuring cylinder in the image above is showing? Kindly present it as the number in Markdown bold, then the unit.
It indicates **6** mL
